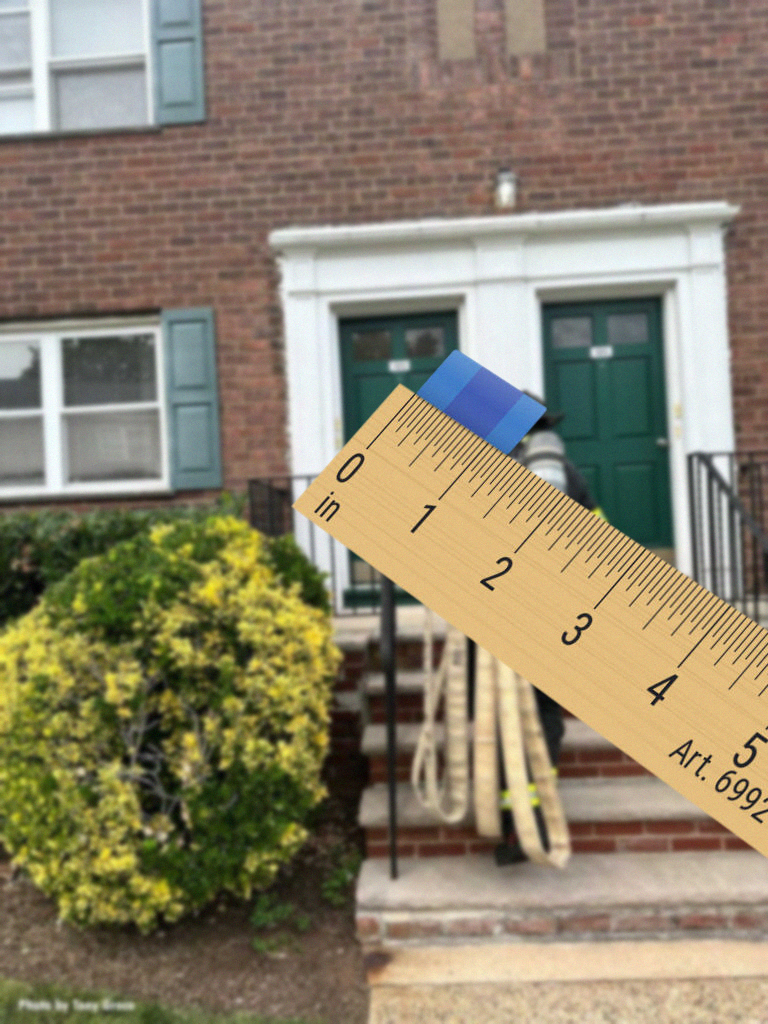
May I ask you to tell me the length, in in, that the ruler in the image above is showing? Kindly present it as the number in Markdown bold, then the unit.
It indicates **1.25** in
